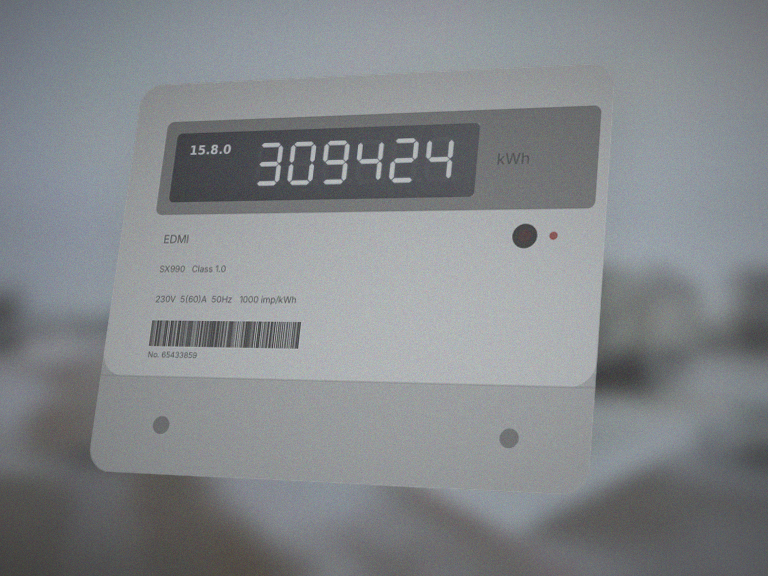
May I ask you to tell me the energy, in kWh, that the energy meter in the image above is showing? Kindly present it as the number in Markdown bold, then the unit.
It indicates **309424** kWh
